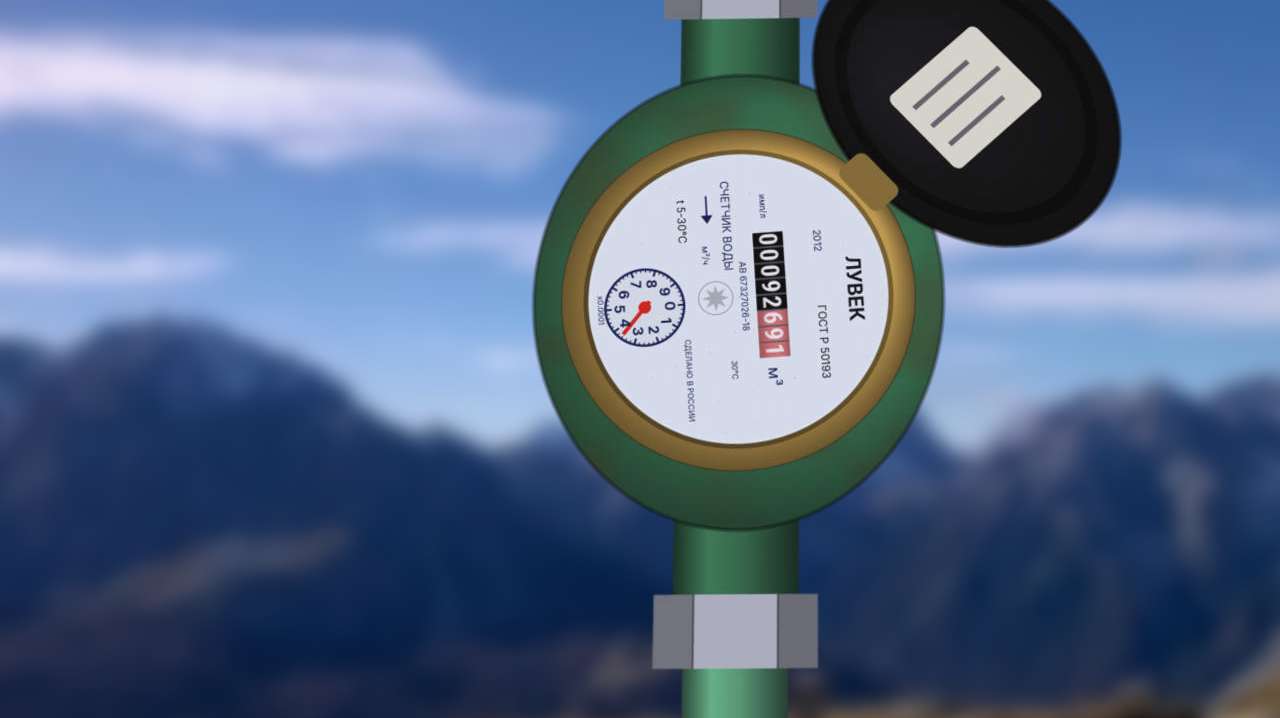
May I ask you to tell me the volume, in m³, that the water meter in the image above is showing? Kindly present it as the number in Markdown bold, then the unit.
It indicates **92.6913** m³
